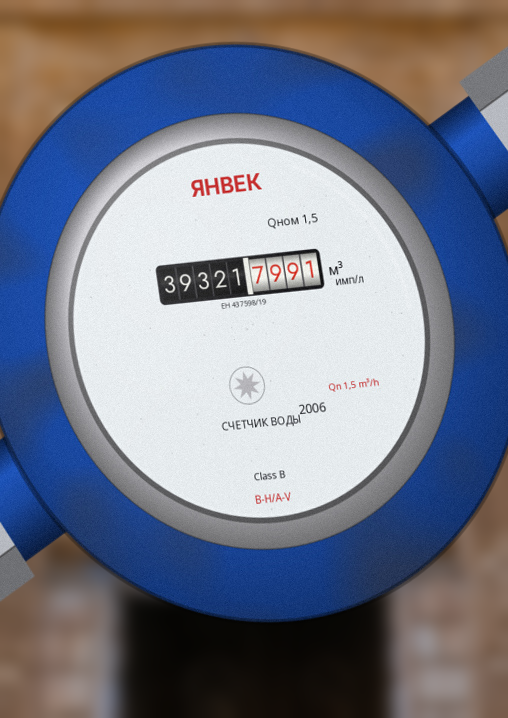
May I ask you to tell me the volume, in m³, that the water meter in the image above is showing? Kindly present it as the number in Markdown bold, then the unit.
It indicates **39321.7991** m³
